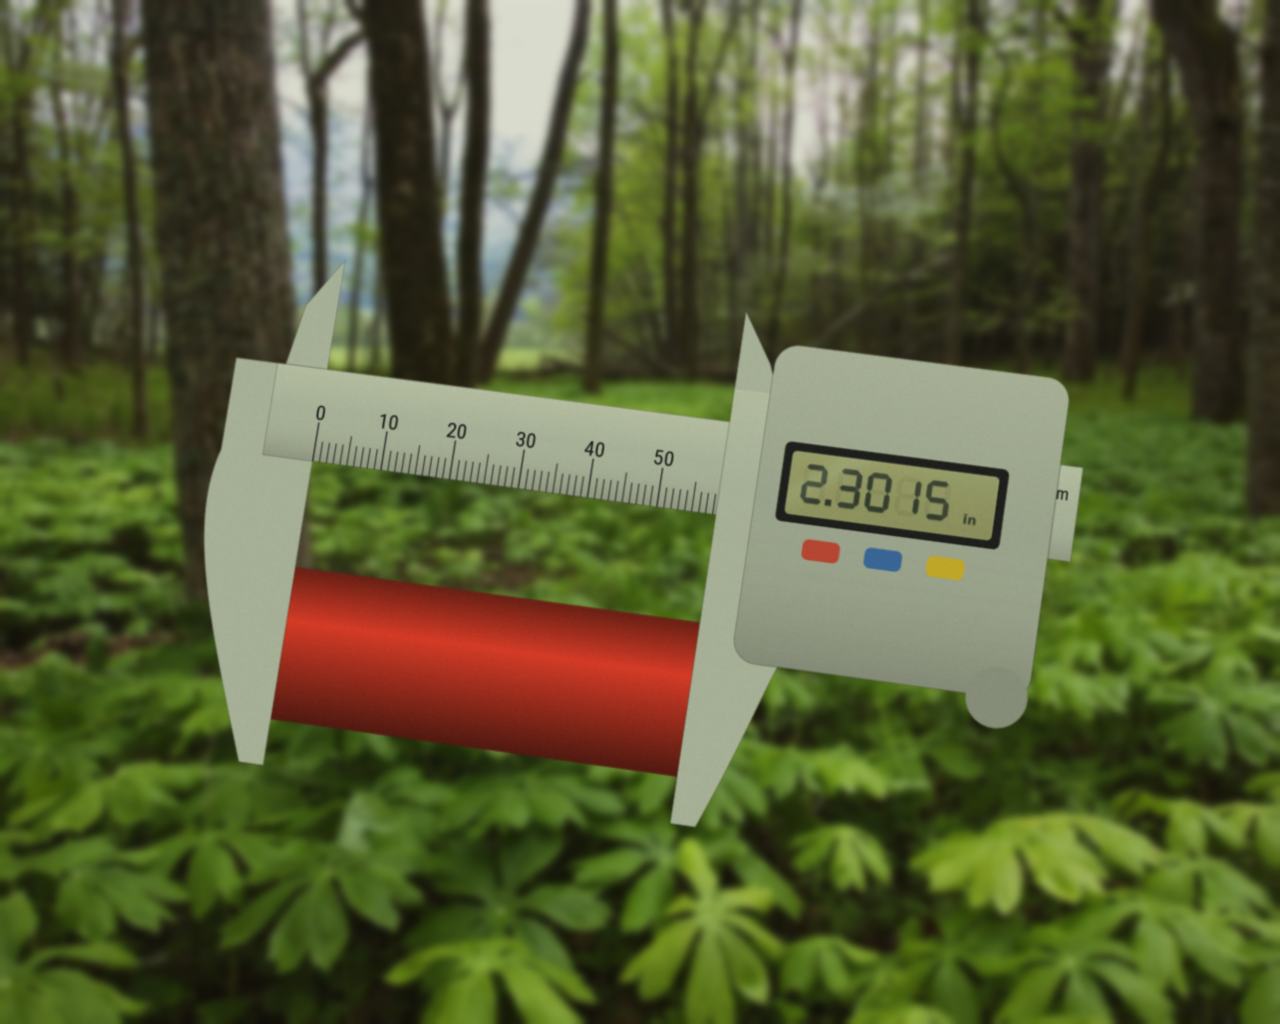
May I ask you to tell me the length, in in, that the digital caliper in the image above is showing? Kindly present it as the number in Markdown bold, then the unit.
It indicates **2.3015** in
